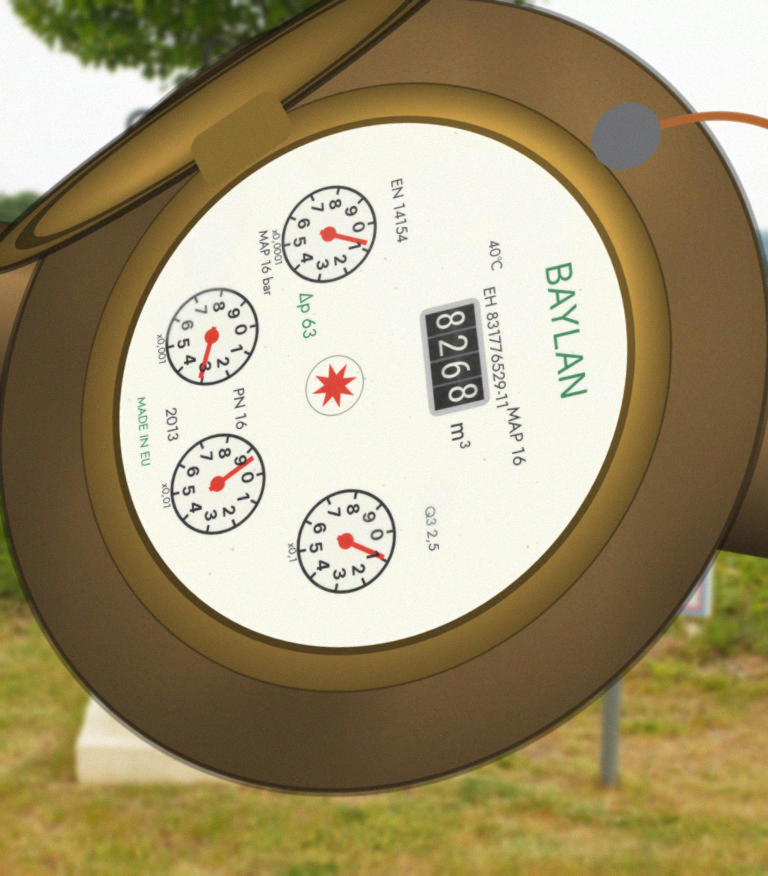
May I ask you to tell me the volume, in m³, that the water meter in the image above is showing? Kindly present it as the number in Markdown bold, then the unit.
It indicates **8268.0930** m³
